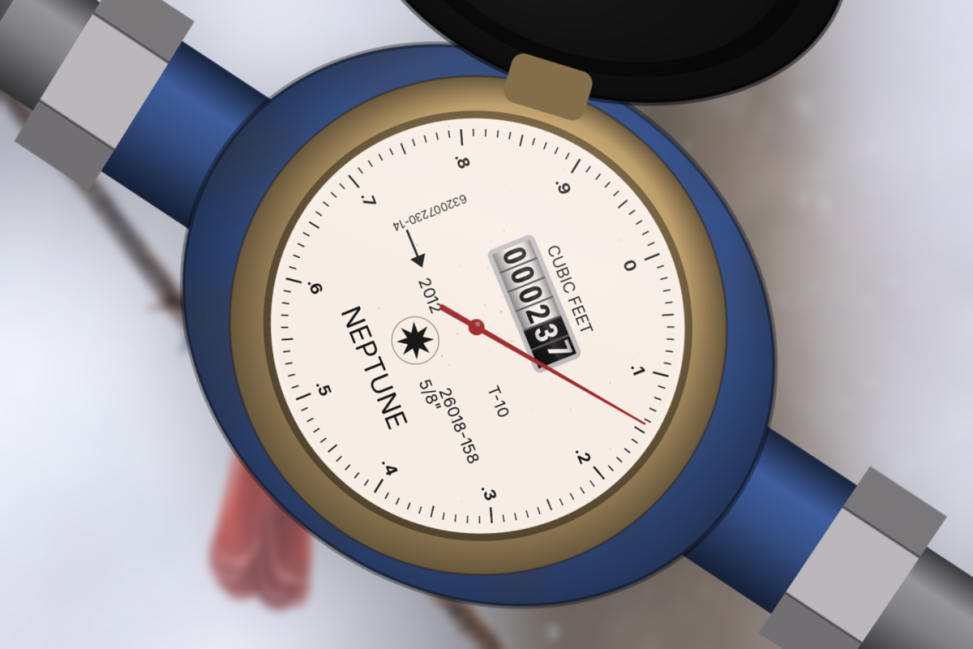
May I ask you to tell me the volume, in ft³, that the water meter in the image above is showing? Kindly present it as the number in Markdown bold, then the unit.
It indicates **237.14** ft³
